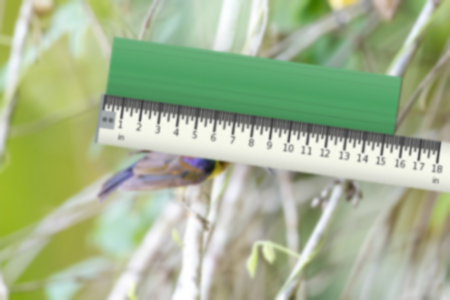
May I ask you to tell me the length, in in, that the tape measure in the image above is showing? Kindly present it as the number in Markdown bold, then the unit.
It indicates **15.5** in
